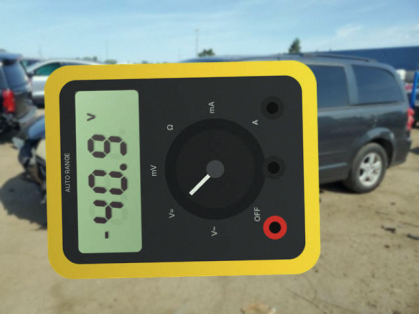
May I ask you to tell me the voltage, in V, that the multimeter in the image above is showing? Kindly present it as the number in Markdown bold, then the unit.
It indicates **-40.9** V
